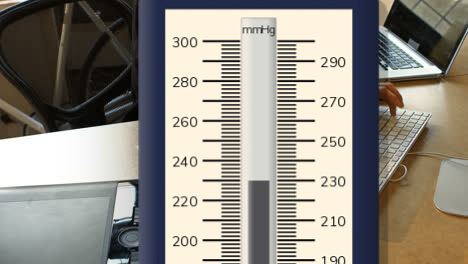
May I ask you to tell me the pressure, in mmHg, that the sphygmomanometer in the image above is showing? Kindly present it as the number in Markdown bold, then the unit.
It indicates **230** mmHg
